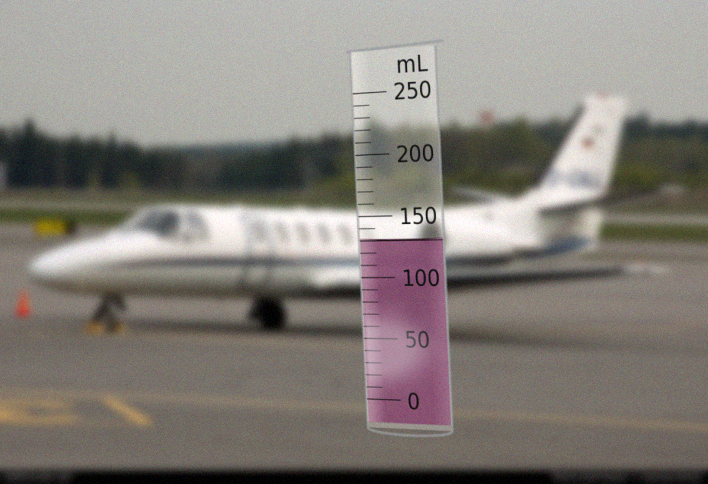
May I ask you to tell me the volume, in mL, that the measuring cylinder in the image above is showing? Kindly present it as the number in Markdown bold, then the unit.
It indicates **130** mL
